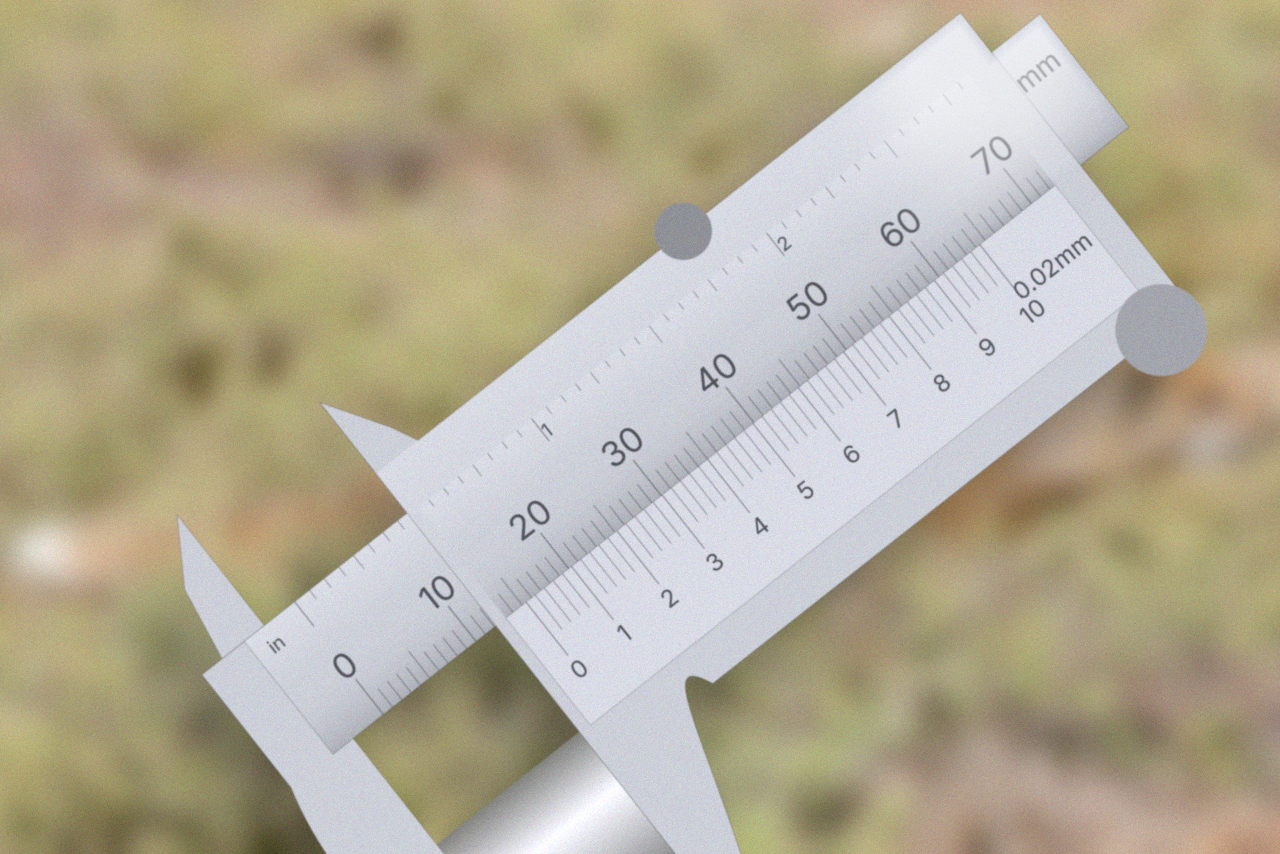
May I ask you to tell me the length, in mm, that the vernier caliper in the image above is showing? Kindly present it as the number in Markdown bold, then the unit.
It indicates **15.4** mm
